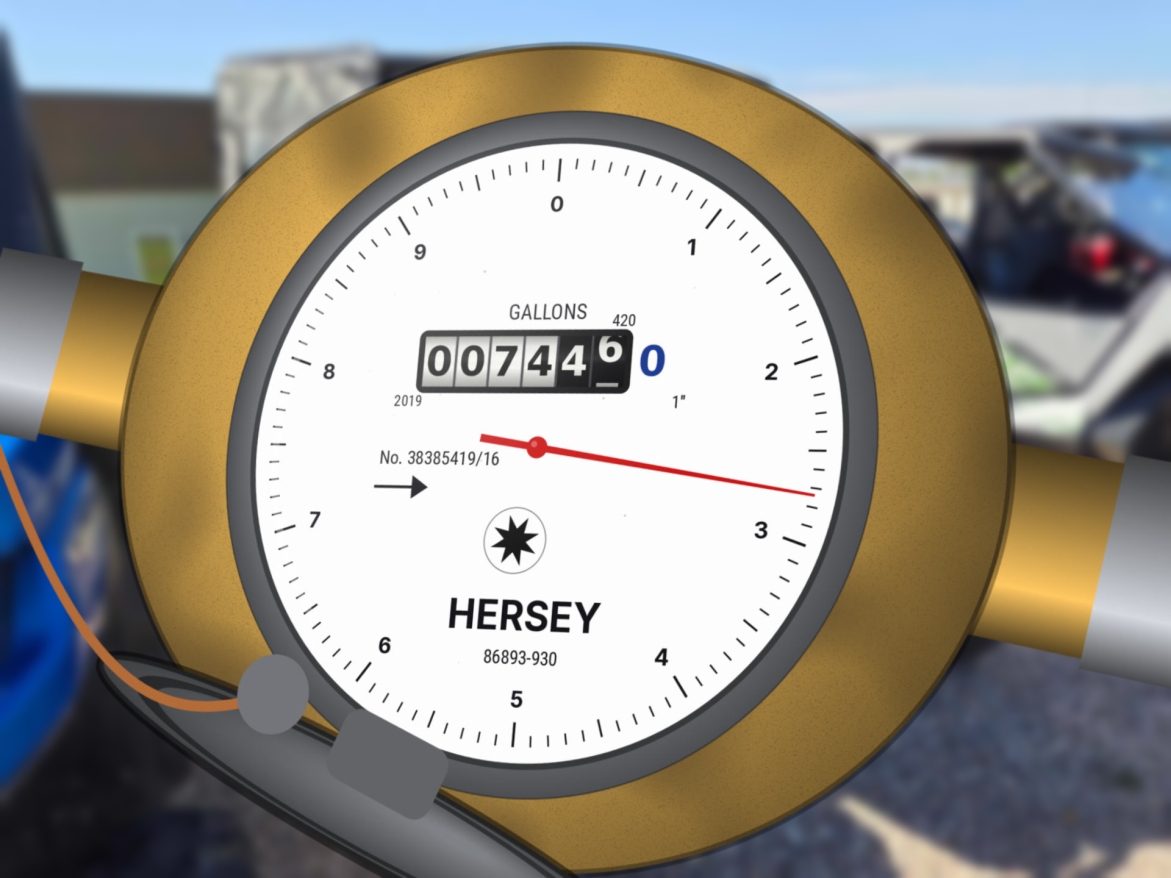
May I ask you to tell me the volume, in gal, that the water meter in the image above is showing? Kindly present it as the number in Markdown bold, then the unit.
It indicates **74462.7** gal
